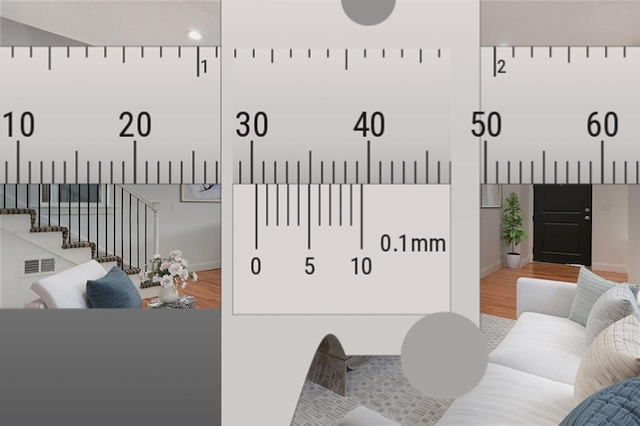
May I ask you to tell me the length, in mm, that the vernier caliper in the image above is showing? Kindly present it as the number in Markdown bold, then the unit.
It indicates **30.4** mm
